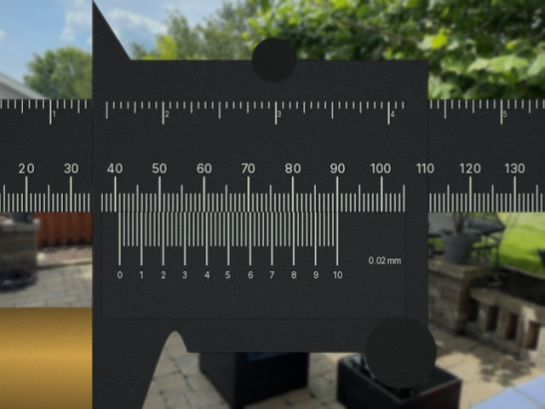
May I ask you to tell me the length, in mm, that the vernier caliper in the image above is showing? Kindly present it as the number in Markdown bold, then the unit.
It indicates **41.0** mm
